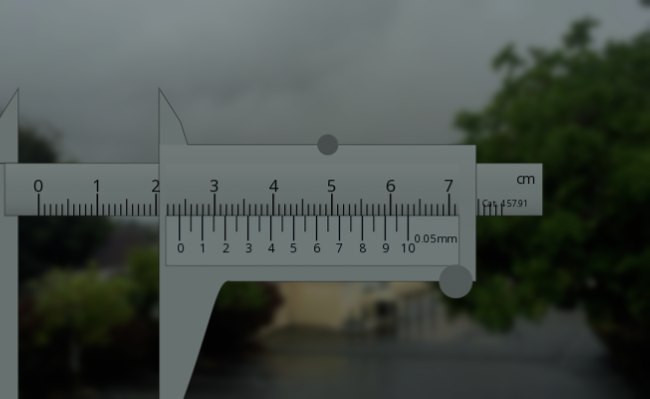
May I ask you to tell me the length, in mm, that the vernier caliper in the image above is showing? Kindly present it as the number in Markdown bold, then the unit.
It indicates **24.0** mm
